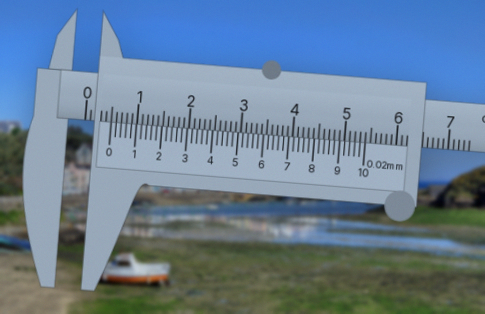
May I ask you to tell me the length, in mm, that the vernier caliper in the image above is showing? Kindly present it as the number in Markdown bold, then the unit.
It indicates **5.0** mm
